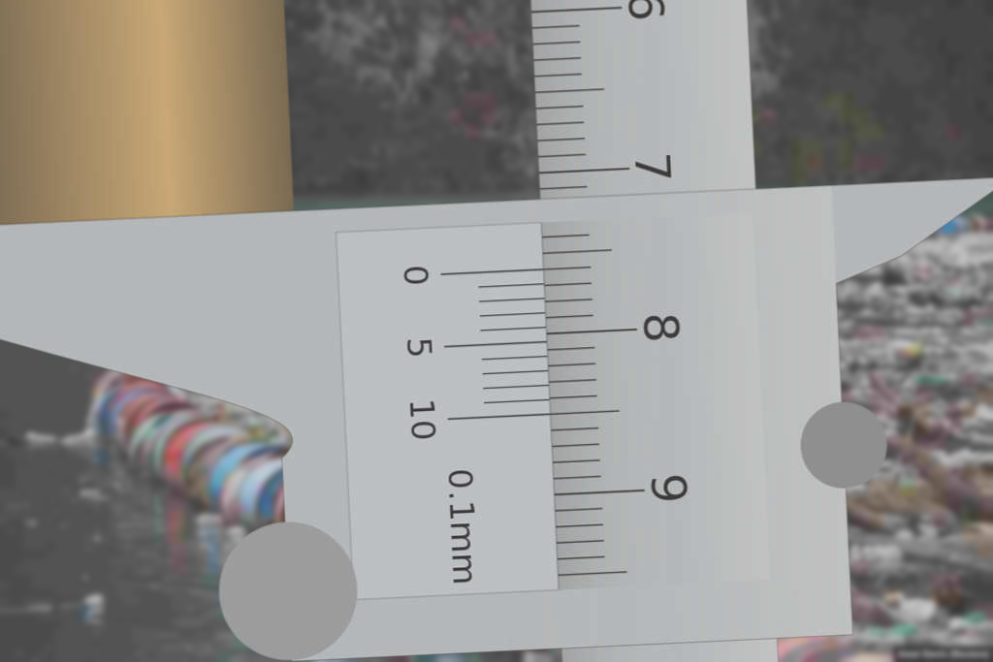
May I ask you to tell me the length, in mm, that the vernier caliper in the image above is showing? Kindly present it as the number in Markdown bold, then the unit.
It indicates **76.0** mm
